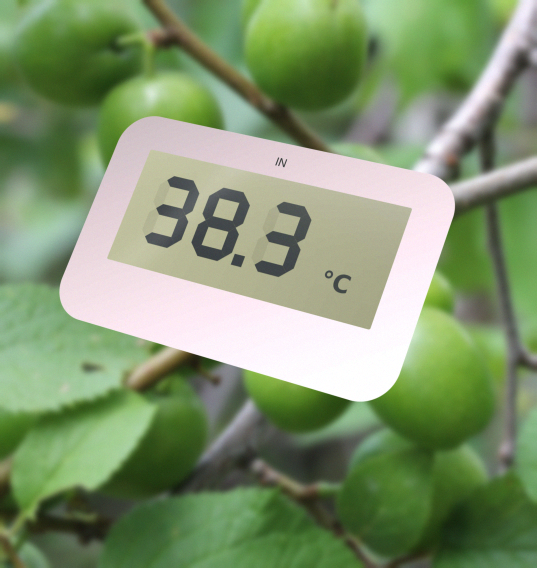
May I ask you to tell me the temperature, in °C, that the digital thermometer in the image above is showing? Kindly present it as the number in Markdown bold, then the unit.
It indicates **38.3** °C
